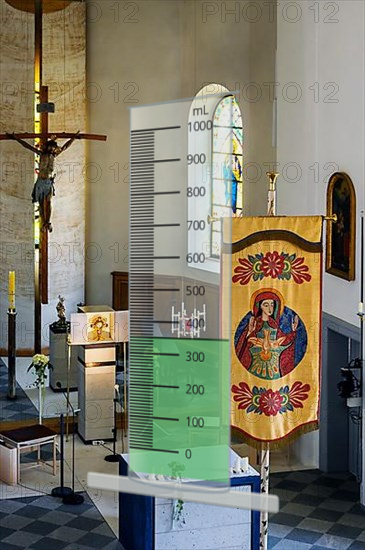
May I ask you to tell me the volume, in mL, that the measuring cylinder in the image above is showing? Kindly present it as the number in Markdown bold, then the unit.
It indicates **350** mL
